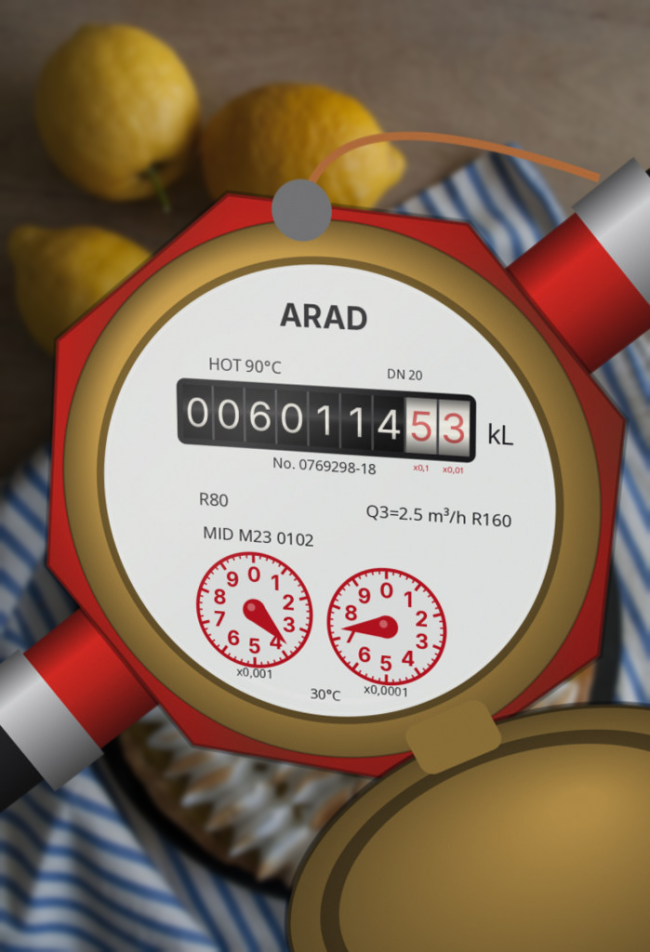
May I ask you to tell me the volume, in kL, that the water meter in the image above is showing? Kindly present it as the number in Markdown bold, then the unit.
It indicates **60114.5337** kL
